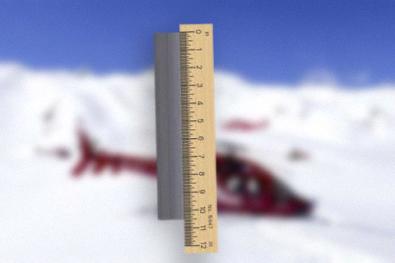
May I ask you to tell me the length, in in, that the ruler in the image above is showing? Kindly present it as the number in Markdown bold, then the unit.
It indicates **10.5** in
